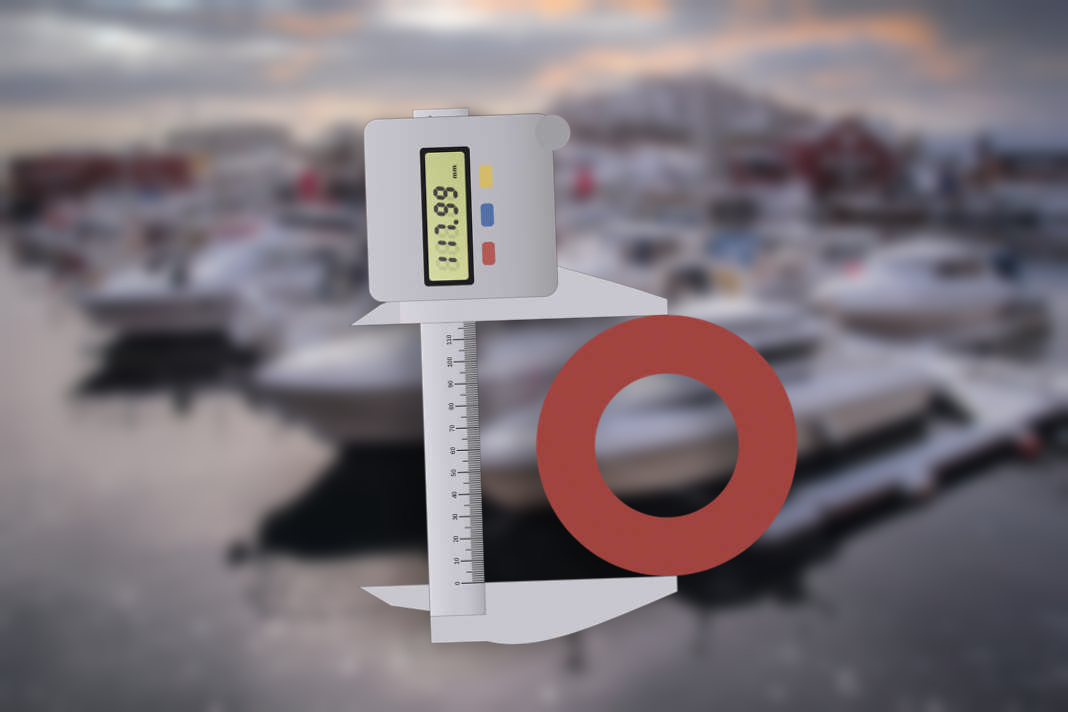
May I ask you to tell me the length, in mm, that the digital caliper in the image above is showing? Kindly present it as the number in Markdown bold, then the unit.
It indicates **117.99** mm
